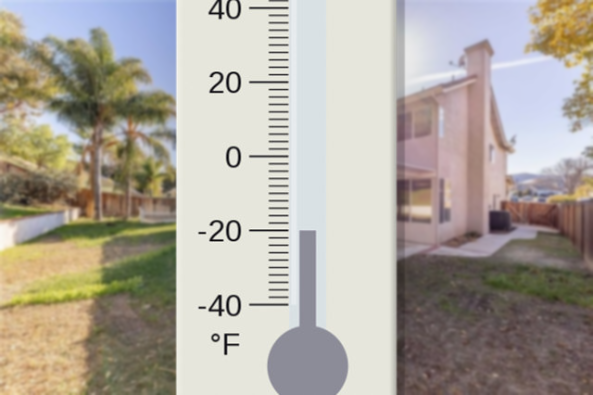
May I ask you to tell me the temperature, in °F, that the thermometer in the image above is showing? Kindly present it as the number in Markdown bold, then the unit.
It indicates **-20** °F
